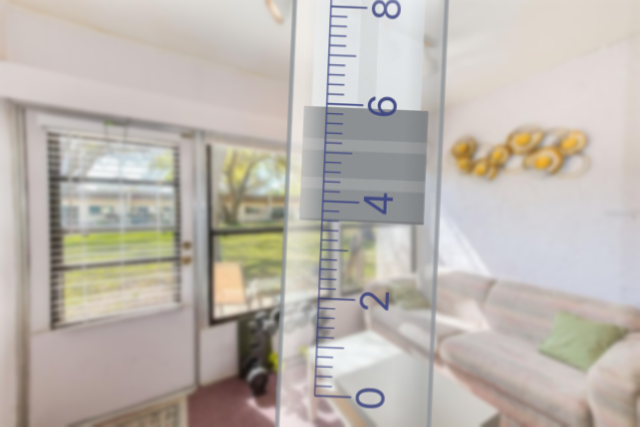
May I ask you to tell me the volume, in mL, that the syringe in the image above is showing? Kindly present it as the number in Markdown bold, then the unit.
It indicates **3.6** mL
